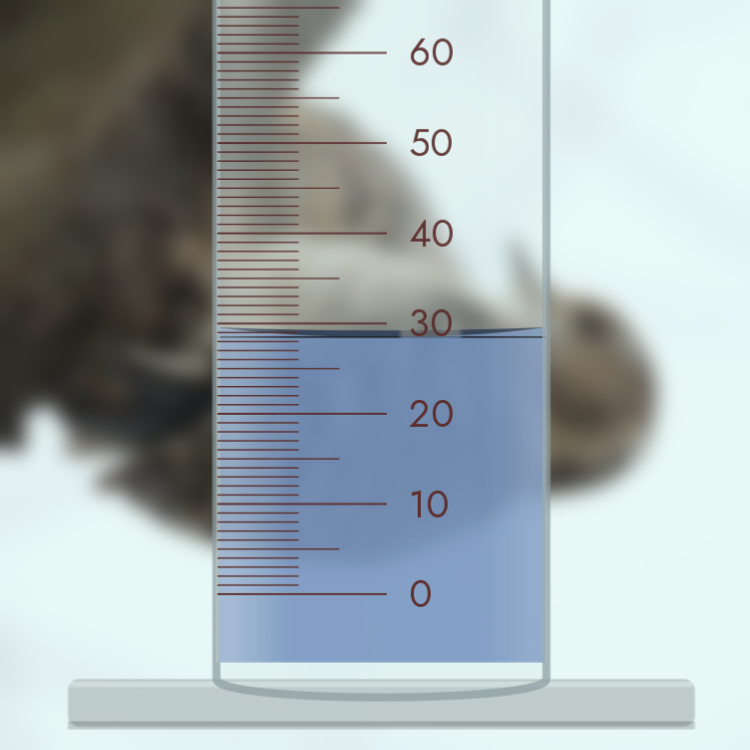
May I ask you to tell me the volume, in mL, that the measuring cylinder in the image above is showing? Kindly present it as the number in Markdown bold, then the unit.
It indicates **28.5** mL
